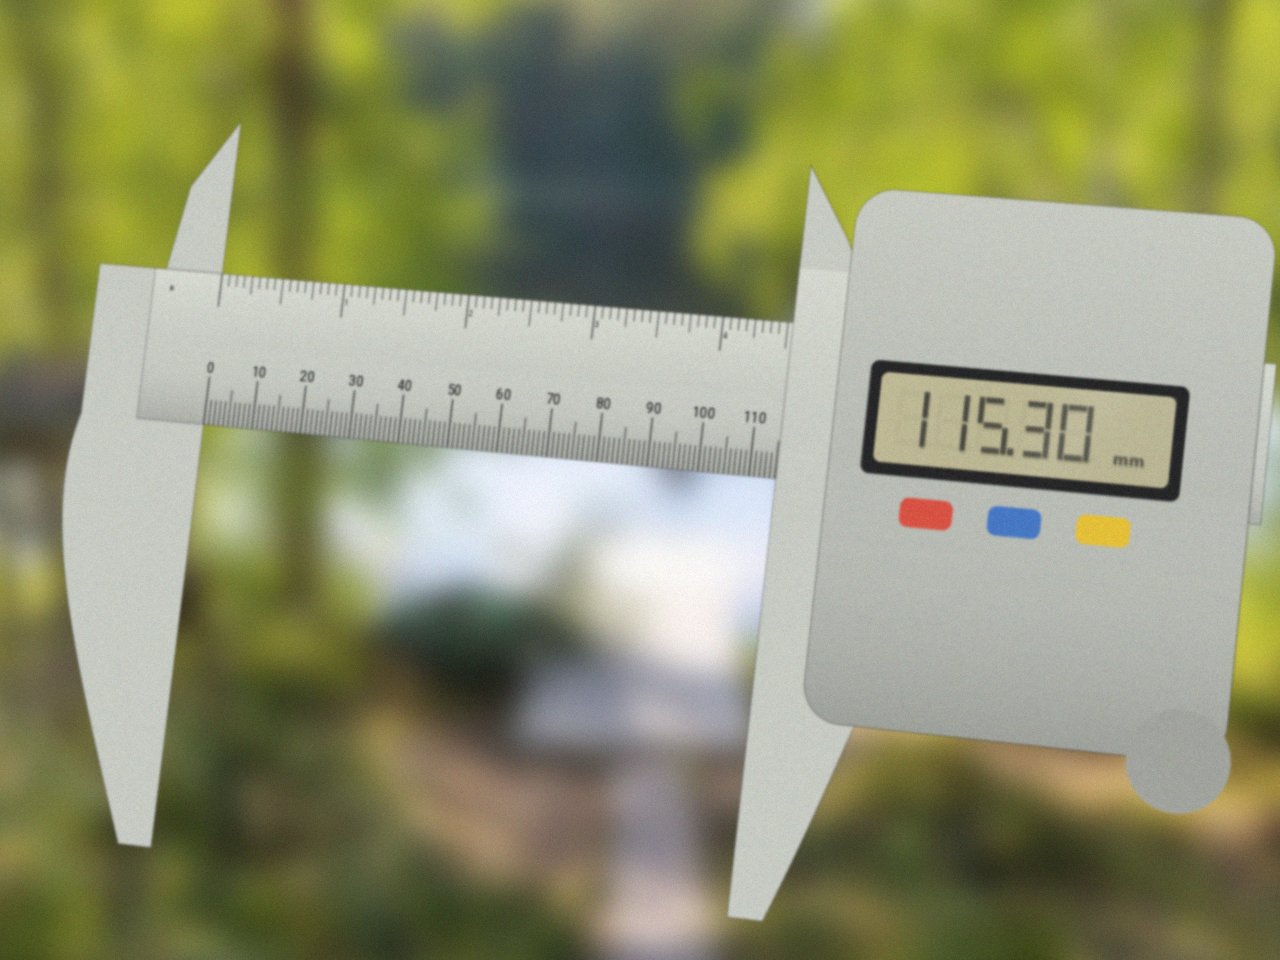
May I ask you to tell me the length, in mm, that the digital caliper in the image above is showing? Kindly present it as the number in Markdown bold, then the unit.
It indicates **115.30** mm
